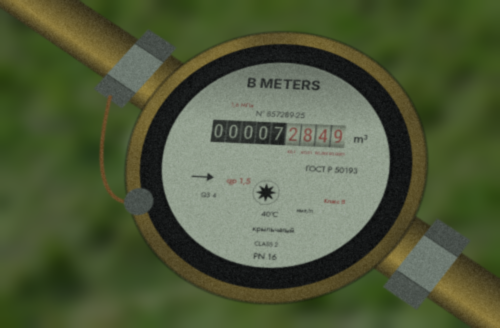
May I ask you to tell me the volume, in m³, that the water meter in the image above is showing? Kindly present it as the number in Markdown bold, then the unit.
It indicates **7.2849** m³
